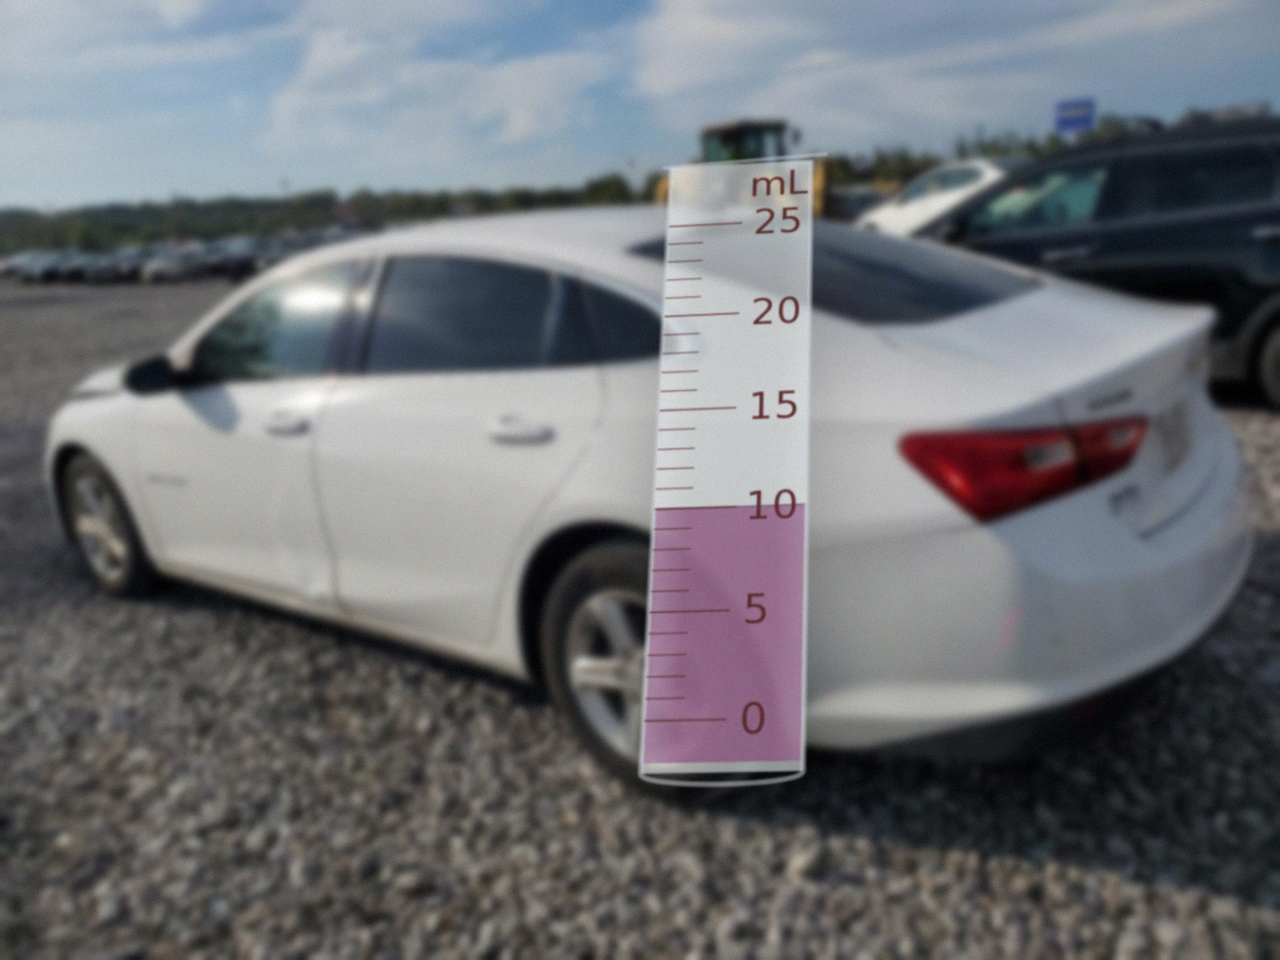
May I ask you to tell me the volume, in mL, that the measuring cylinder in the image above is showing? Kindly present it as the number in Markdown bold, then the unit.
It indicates **10** mL
